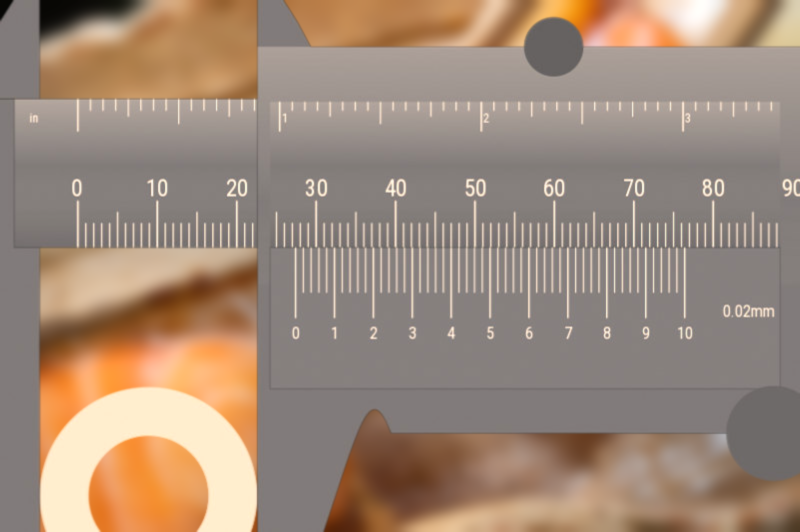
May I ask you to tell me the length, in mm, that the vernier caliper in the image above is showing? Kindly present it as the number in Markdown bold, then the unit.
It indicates **27.4** mm
